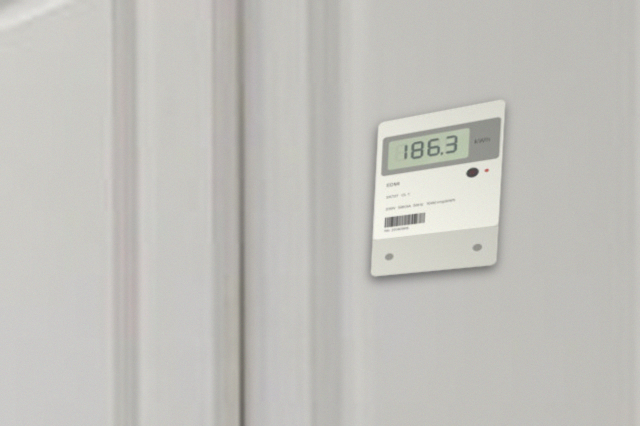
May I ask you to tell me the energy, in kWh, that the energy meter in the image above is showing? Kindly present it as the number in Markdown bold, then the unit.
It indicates **186.3** kWh
